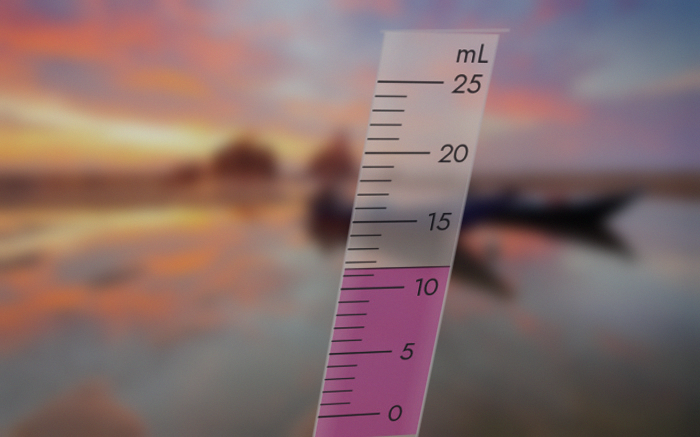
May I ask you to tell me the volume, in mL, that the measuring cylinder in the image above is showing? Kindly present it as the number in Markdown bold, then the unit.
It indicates **11.5** mL
